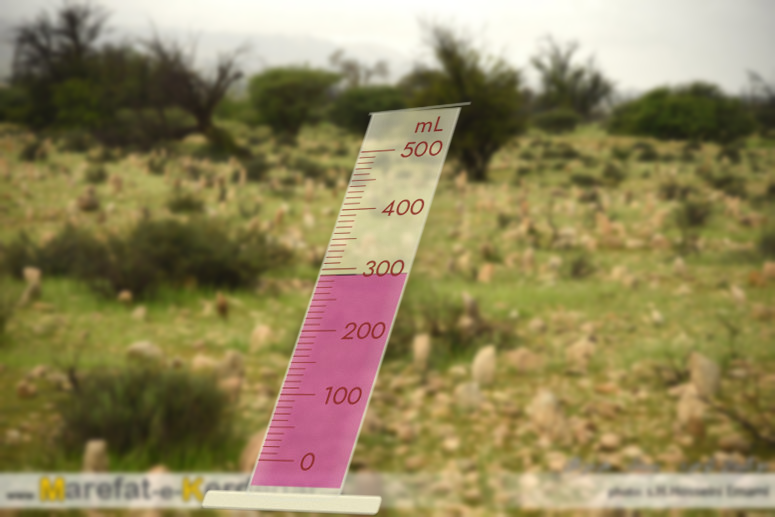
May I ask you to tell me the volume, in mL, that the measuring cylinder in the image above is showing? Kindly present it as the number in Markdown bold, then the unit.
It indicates **290** mL
